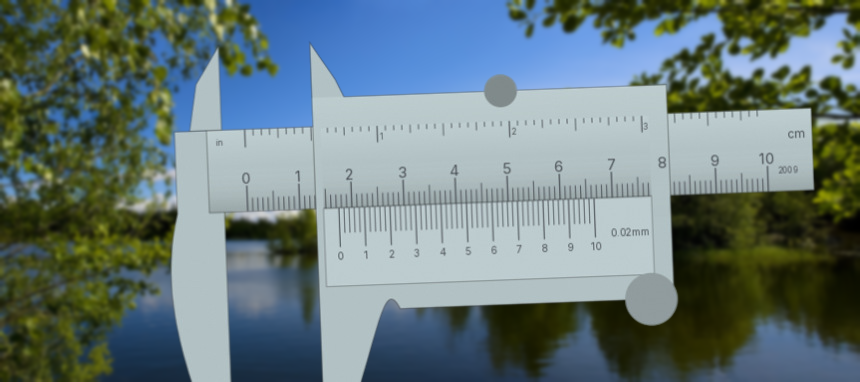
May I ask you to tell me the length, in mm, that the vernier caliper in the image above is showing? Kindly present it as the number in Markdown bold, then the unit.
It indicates **17.5** mm
